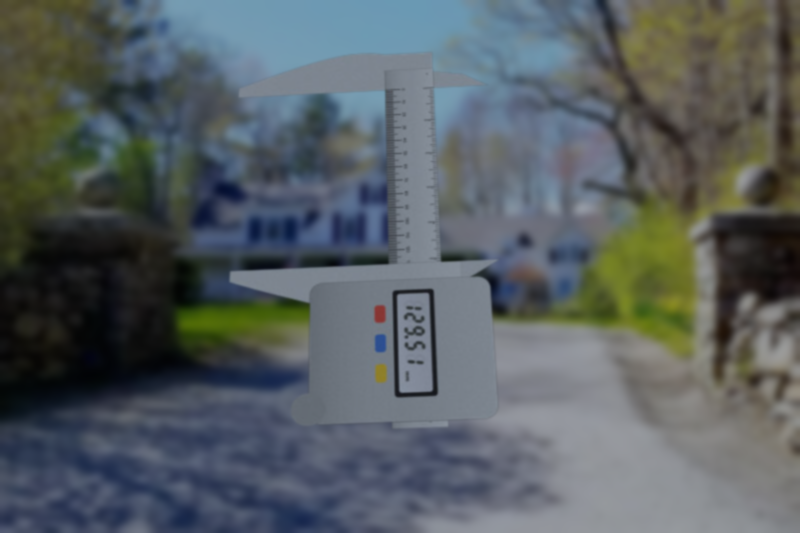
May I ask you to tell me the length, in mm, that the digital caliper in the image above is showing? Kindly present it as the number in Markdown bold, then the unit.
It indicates **129.51** mm
